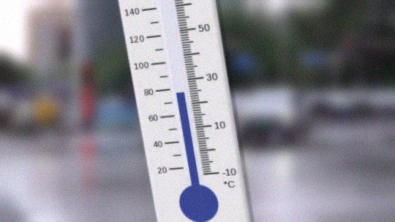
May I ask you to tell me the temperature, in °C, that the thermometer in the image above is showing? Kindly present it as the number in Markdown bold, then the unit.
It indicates **25** °C
